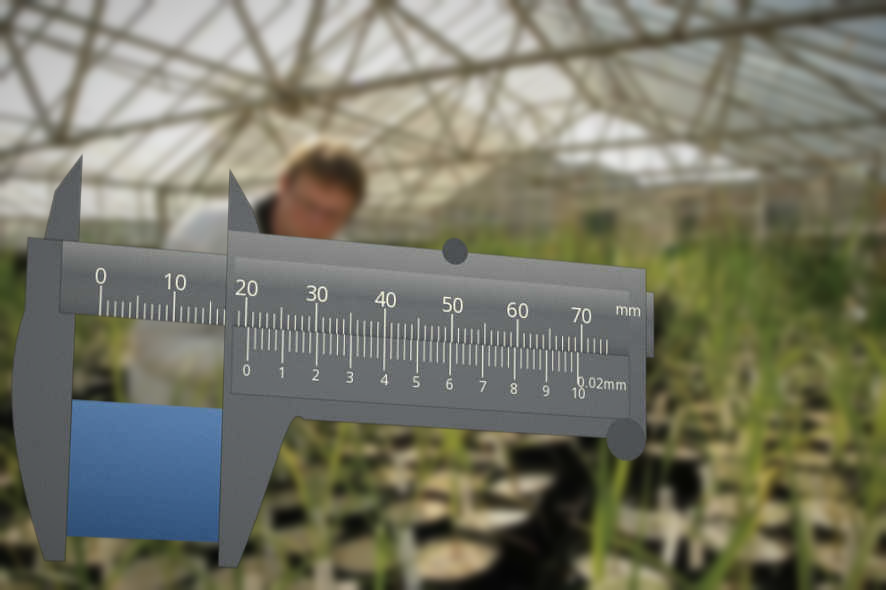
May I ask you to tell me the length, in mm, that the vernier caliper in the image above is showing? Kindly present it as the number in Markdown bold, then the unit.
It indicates **20.4** mm
